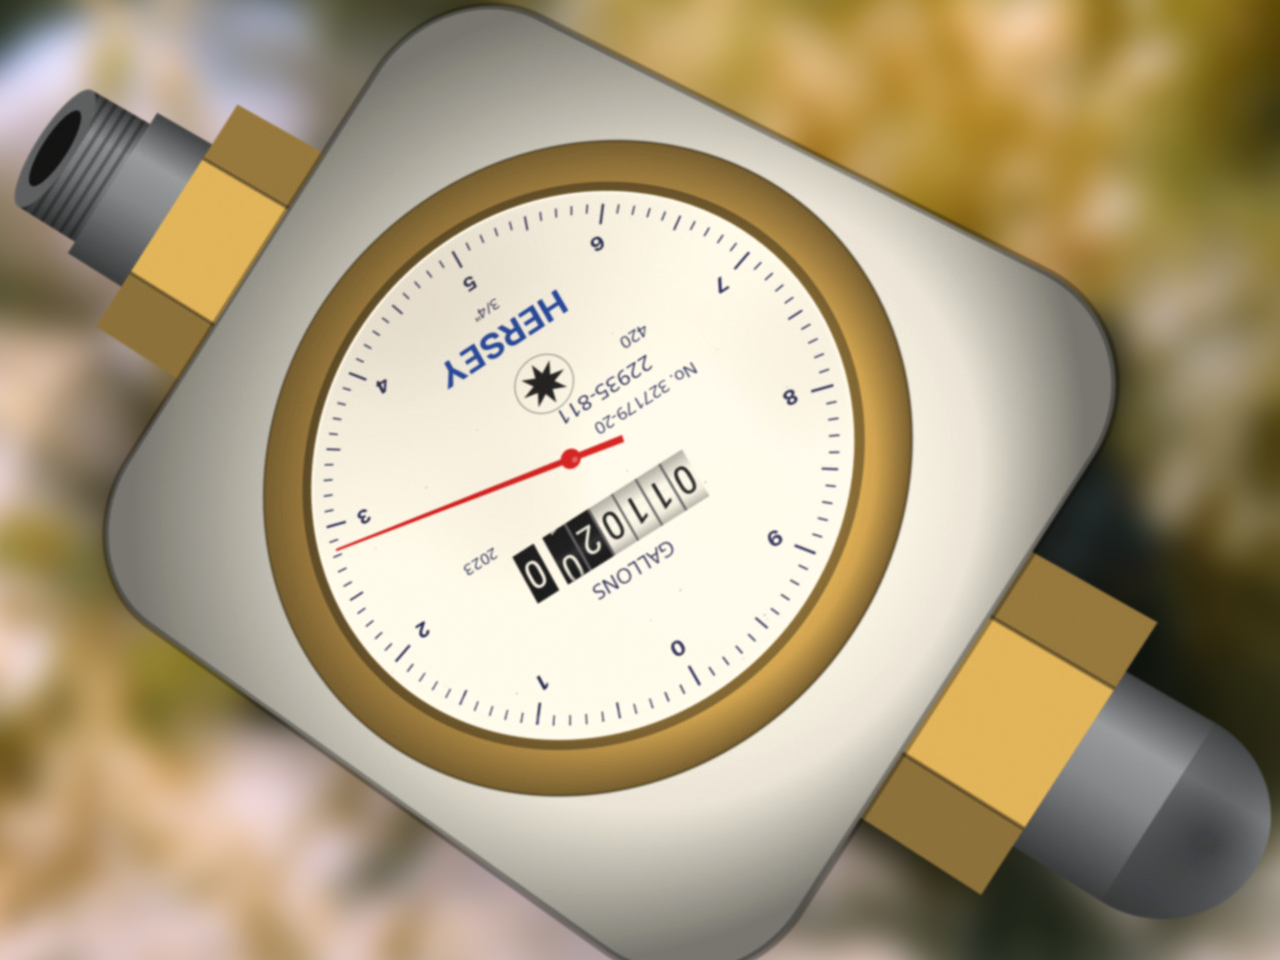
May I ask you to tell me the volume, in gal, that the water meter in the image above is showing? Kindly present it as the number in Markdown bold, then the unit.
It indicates **110202.8** gal
